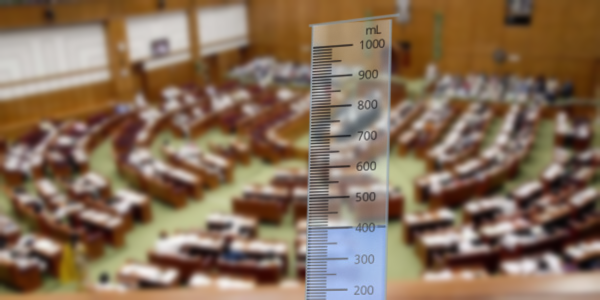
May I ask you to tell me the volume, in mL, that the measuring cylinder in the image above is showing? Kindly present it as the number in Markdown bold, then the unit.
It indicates **400** mL
